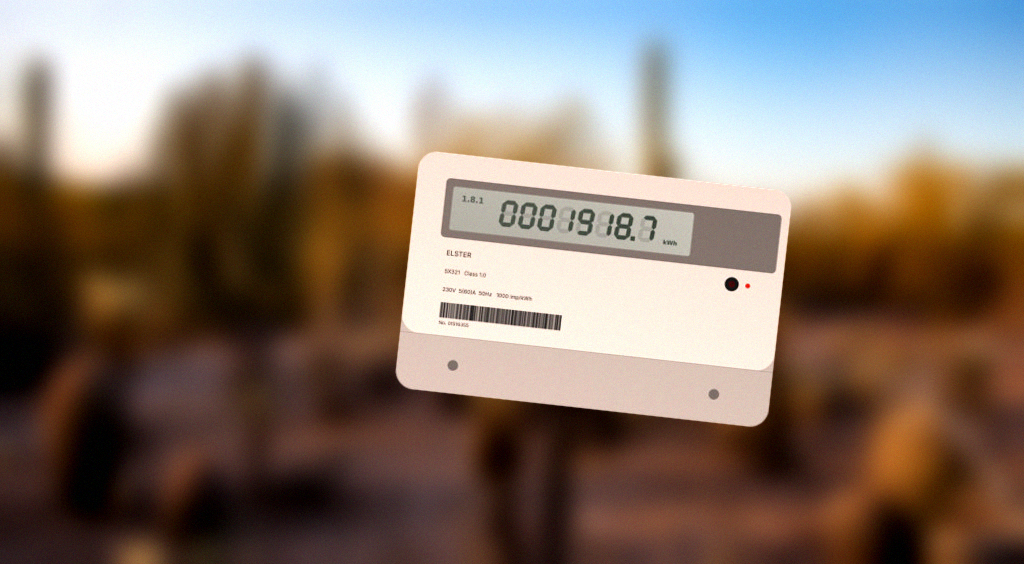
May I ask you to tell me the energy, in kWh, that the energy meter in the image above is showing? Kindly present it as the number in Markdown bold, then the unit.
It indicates **1918.7** kWh
